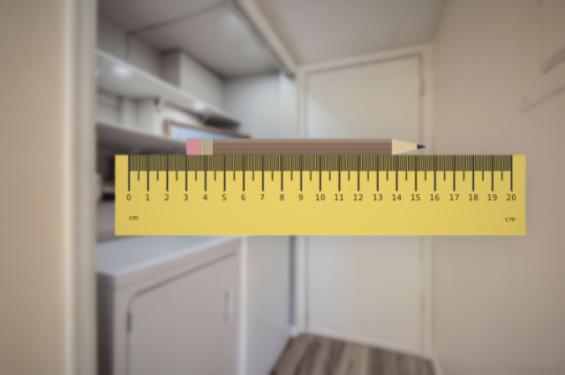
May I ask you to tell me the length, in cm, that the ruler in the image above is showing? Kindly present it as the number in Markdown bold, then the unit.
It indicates **12.5** cm
